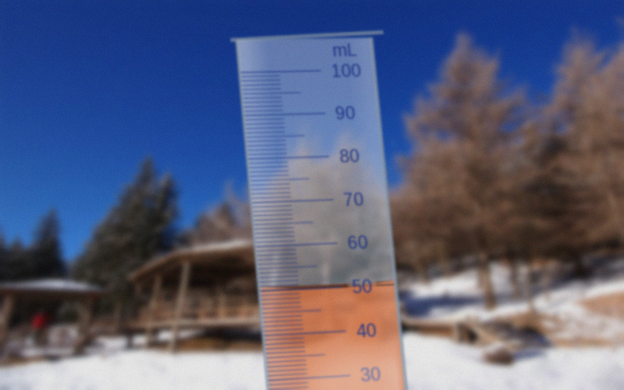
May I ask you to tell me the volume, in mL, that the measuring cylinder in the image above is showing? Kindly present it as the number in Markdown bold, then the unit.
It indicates **50** mL
